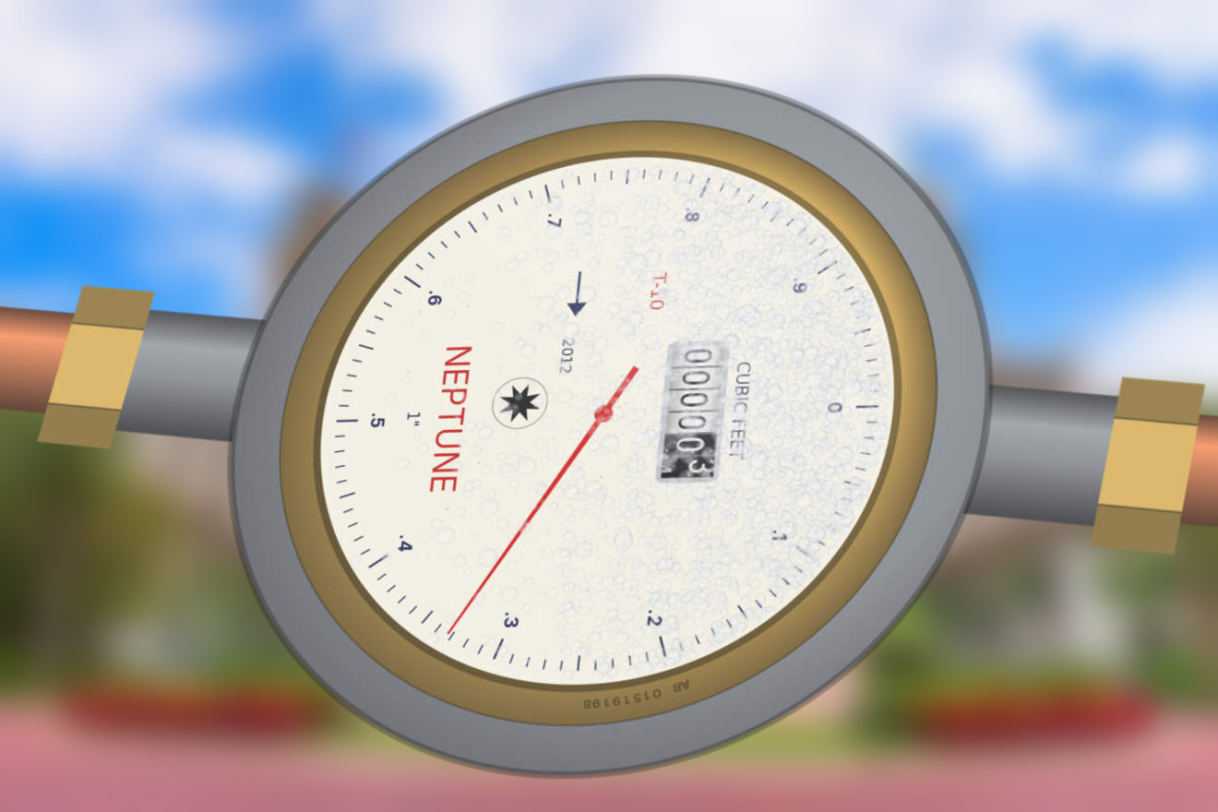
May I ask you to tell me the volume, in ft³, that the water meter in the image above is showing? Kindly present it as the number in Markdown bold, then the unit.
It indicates **3.33** ft³
